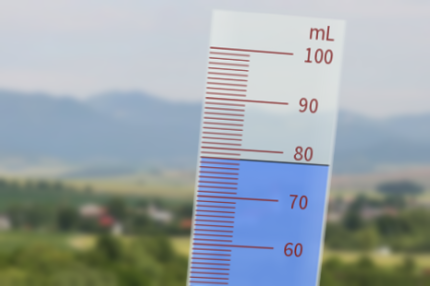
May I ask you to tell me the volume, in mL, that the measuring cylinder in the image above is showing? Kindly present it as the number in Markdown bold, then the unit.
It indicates **78** mL
